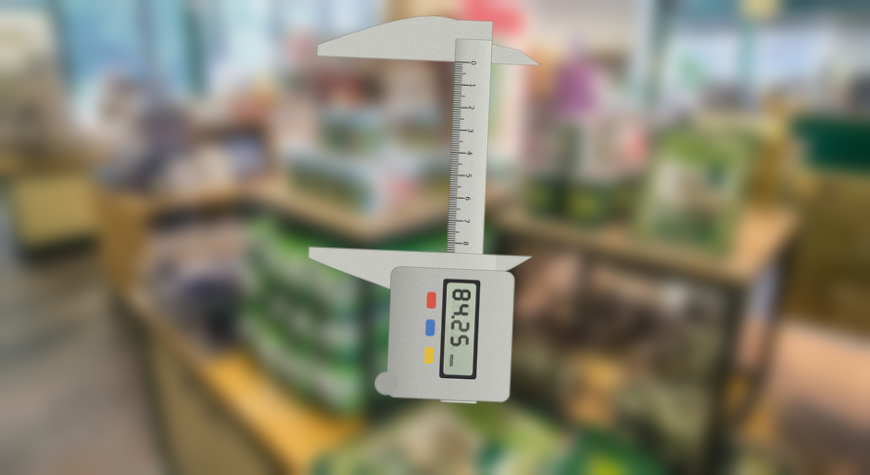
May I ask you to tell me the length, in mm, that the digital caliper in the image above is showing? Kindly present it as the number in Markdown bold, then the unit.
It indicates **84.25** mm
